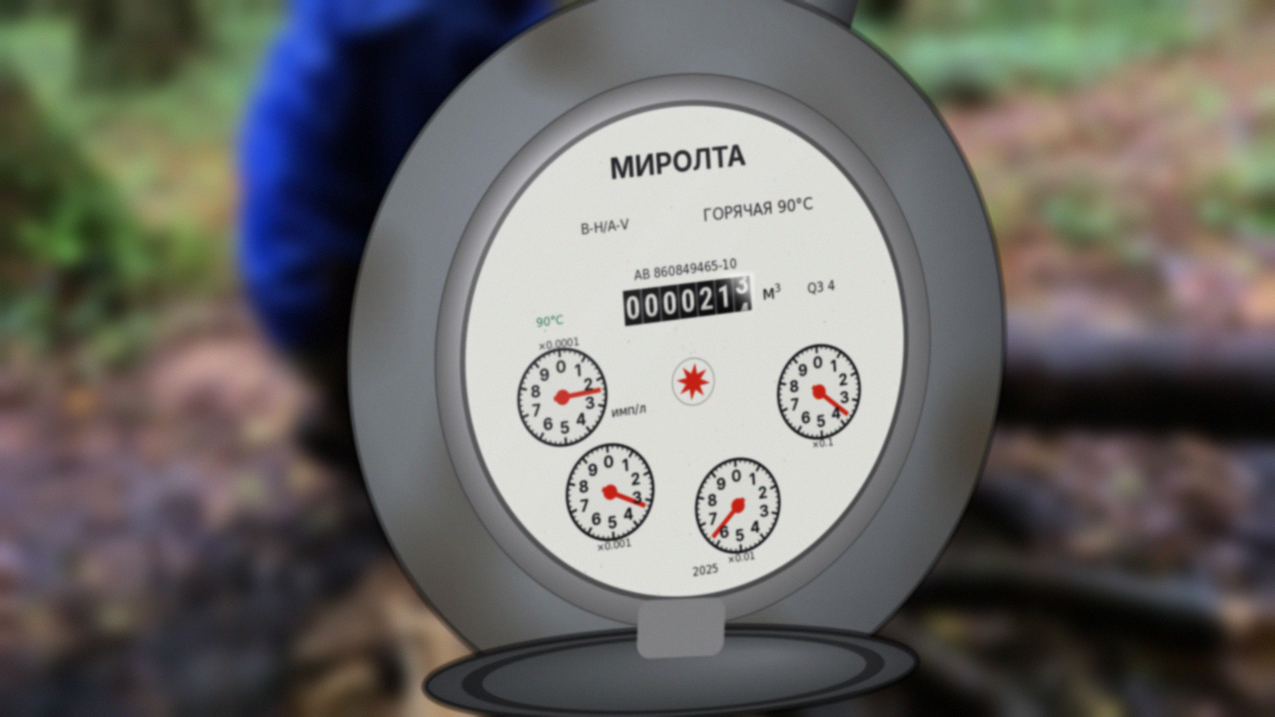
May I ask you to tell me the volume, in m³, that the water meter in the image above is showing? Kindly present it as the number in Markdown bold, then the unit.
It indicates **213.3632** m³
